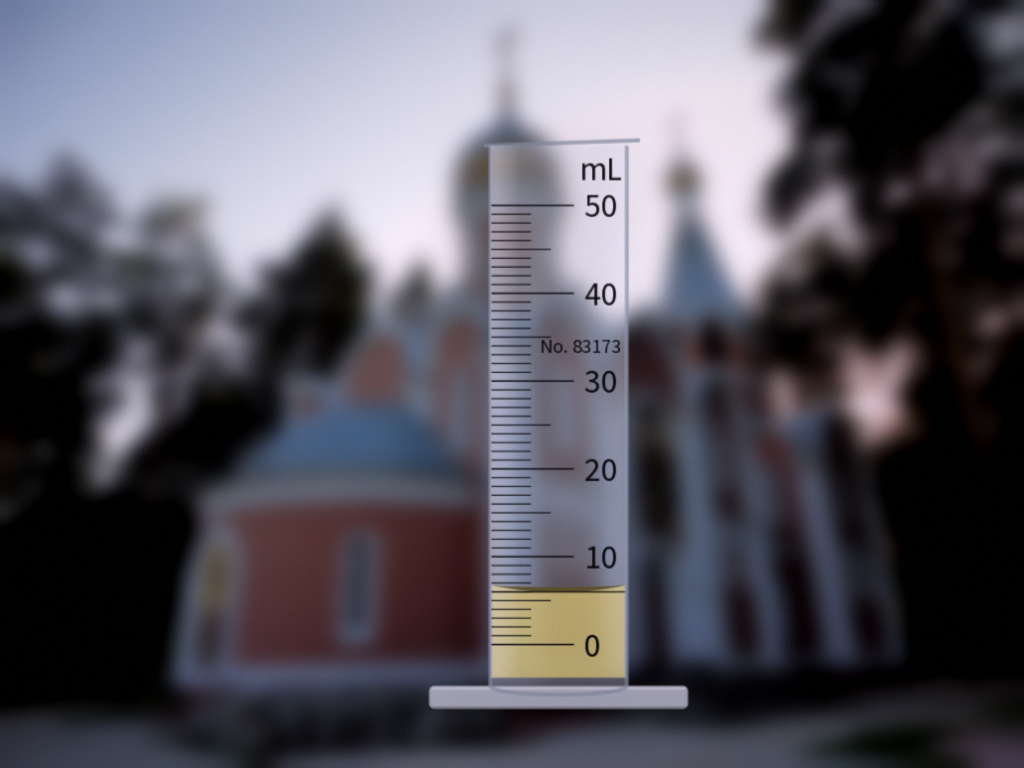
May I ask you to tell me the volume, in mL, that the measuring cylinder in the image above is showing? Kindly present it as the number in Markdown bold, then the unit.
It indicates **6** mL
